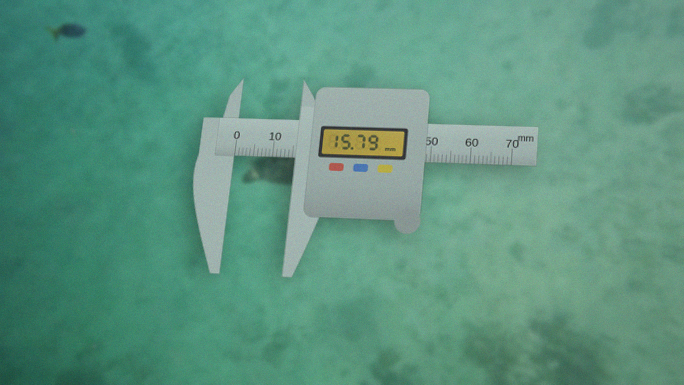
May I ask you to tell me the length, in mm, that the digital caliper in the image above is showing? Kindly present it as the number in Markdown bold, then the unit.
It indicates **15.79** mm
